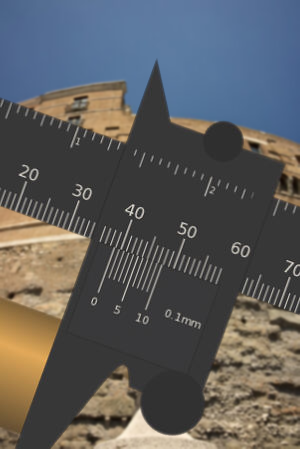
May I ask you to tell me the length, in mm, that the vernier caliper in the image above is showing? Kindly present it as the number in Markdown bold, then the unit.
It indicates **38.8** mm
